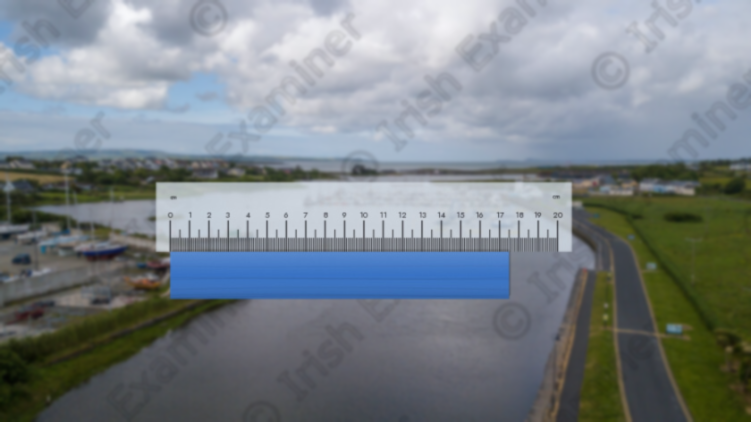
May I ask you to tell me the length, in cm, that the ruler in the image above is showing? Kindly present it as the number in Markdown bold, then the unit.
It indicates **17.5** cm
